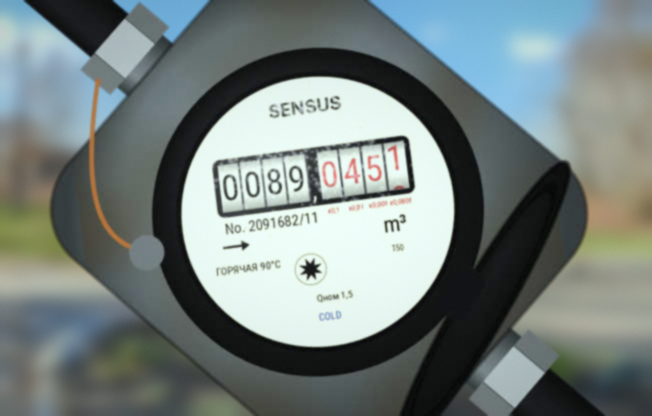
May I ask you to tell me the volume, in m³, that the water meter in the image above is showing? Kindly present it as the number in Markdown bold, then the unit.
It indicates **89.0451** m³
